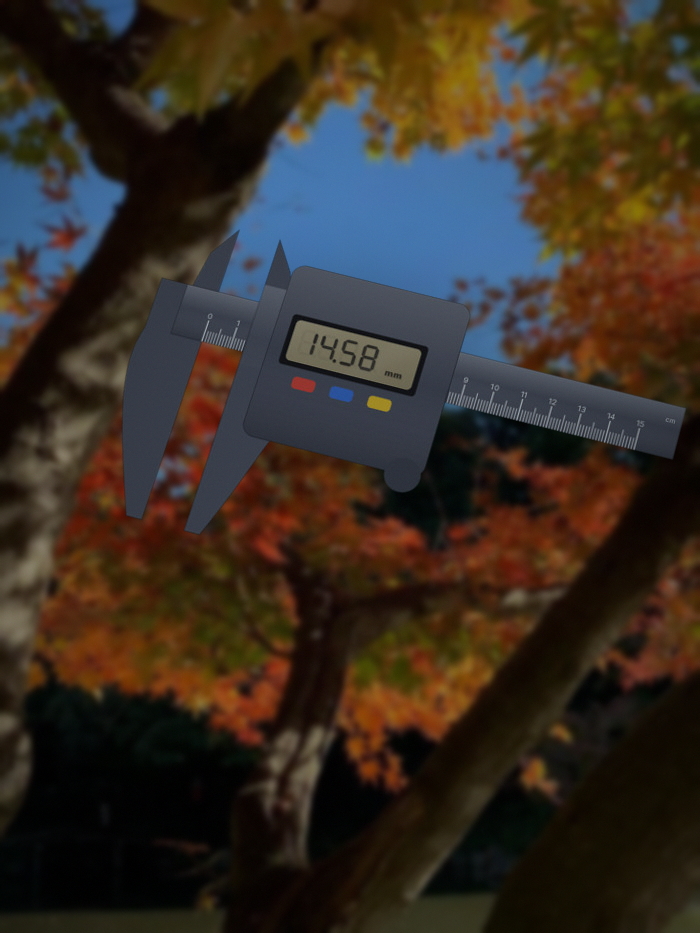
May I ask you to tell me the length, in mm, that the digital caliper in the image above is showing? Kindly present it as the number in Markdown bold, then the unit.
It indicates **14.58** mm
